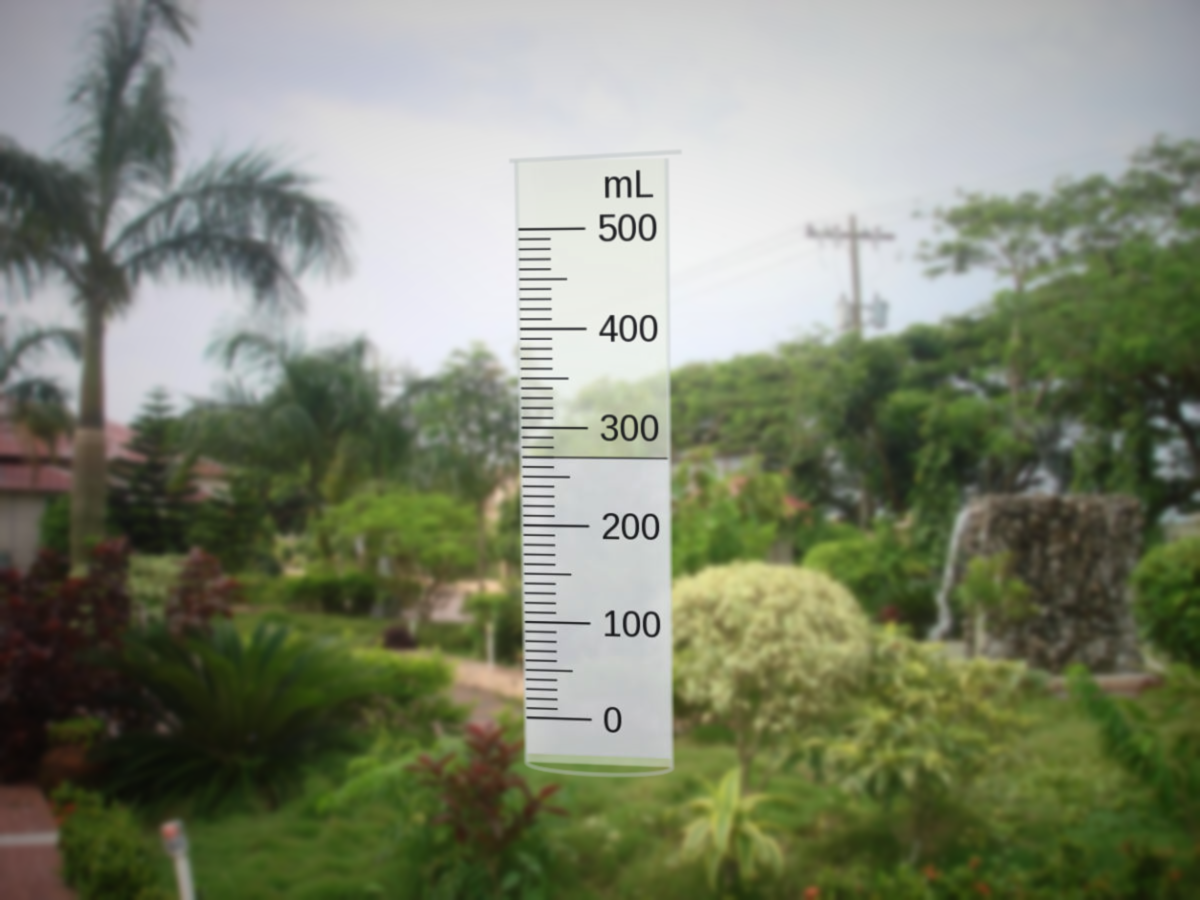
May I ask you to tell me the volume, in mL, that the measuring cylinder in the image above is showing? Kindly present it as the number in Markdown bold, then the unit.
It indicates **270** mL
